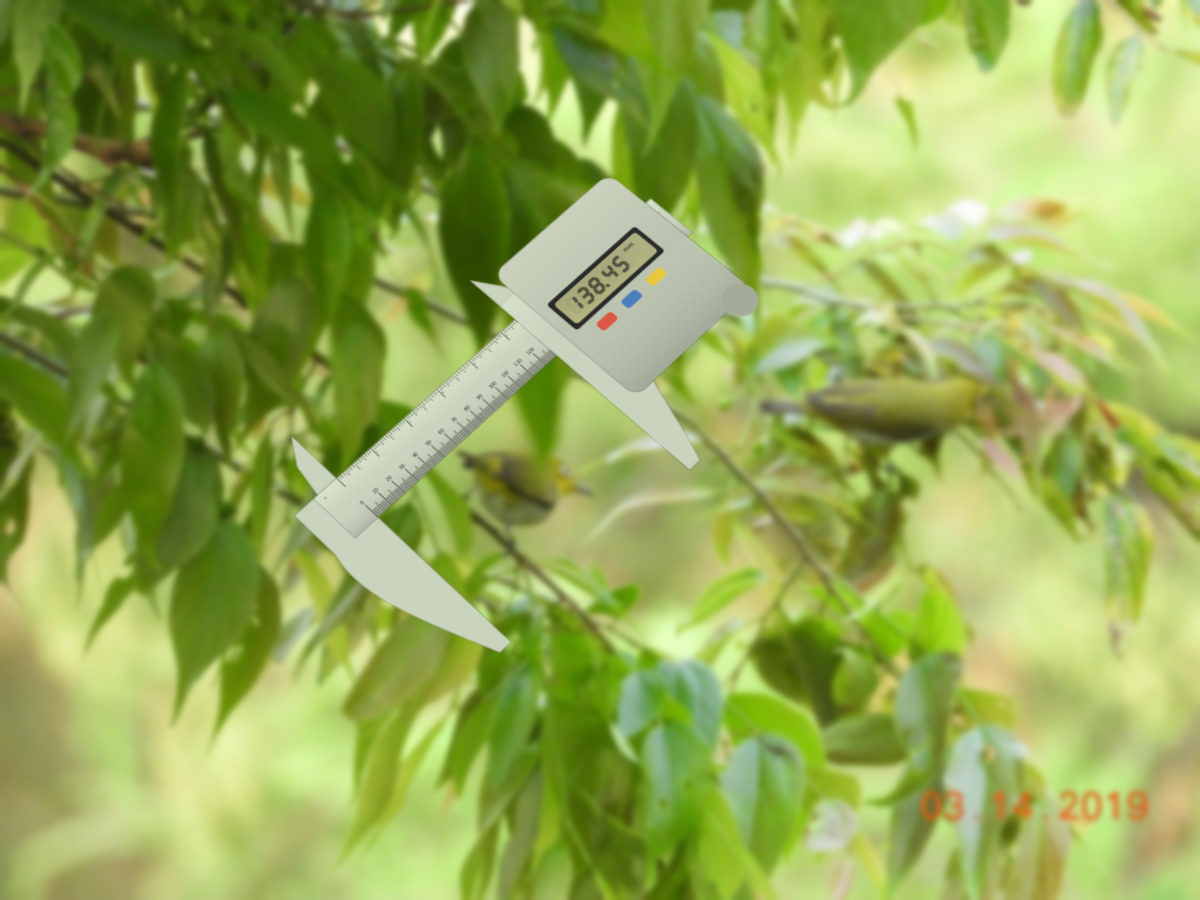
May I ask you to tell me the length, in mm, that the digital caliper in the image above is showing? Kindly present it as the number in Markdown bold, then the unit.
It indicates **138.45** mm
